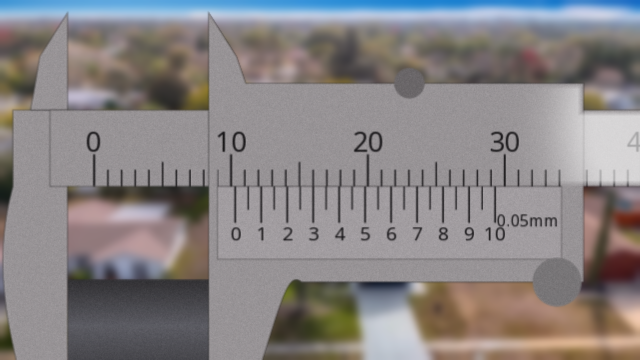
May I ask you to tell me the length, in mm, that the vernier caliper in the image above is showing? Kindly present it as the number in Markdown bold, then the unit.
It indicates **10.3** mm
